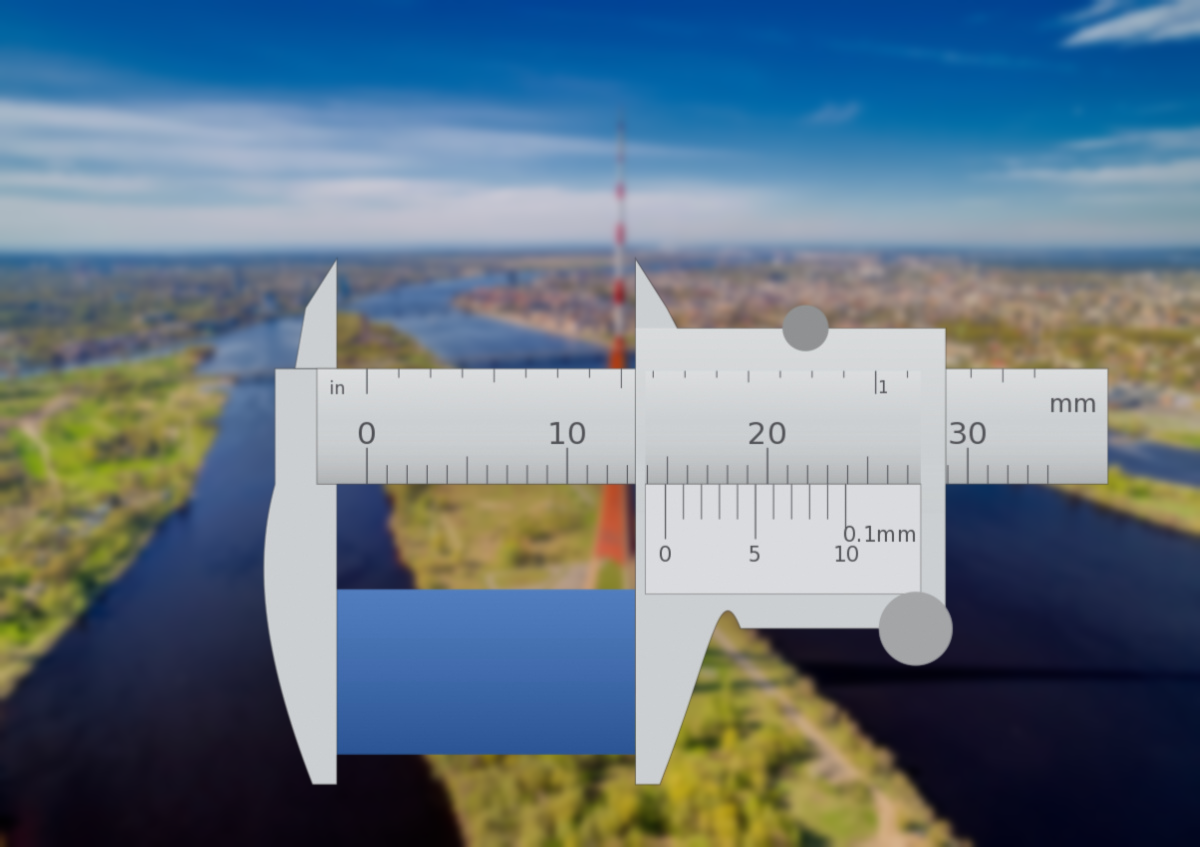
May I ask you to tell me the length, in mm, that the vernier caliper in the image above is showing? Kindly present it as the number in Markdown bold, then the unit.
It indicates **14.9** mm
